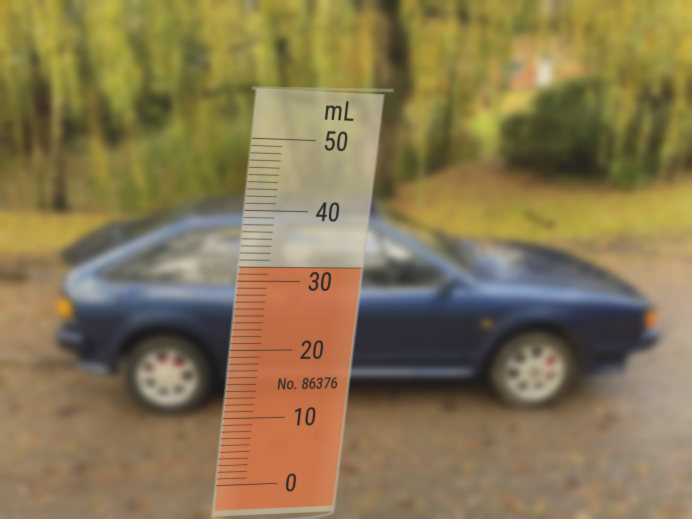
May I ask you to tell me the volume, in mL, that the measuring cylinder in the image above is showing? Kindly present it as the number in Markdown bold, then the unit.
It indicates **32** mL
